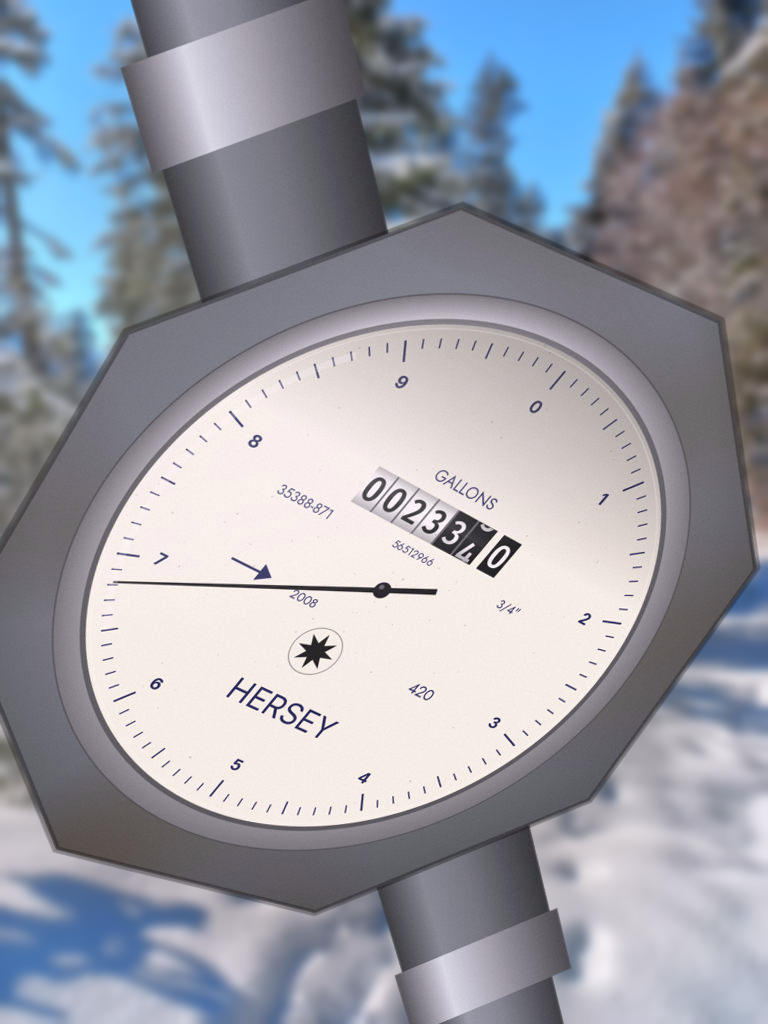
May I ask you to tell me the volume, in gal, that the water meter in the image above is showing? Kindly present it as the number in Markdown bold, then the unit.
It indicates **23336.8** gal
